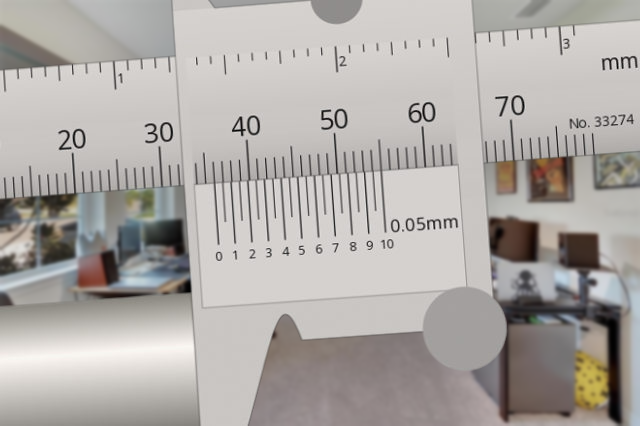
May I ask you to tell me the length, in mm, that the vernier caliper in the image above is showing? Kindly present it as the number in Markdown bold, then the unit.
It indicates **36.0** mm
